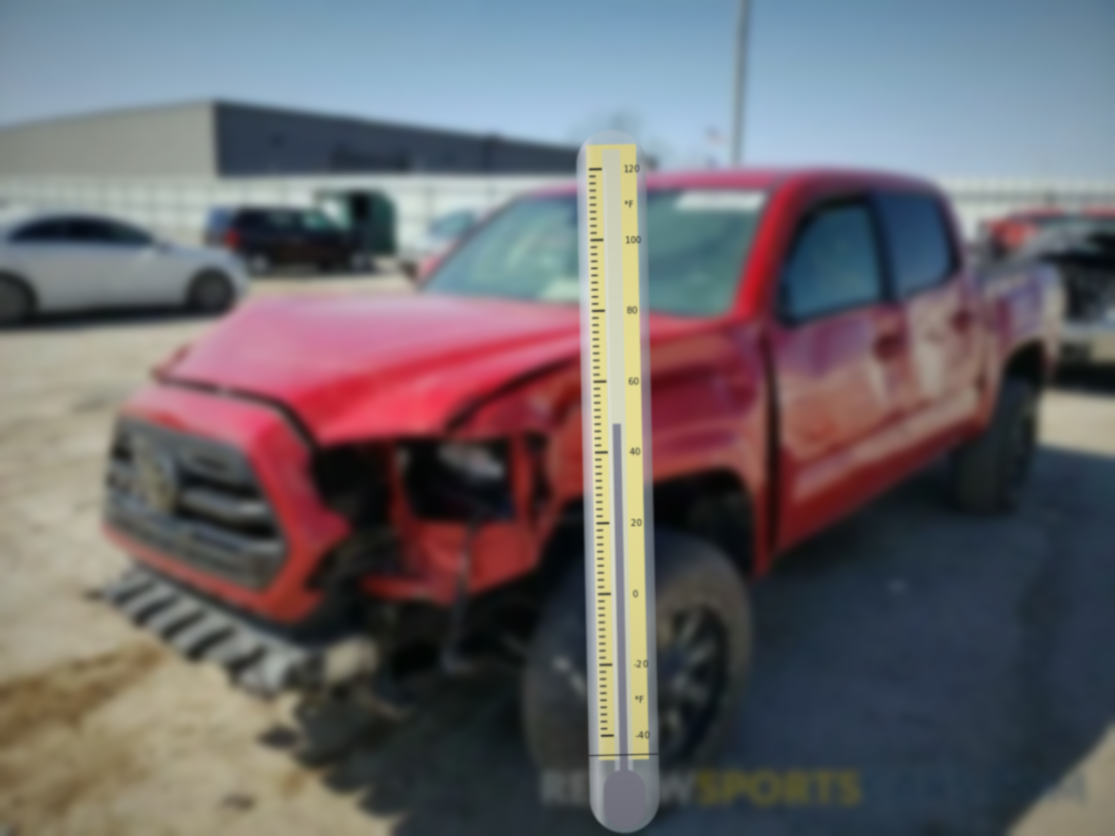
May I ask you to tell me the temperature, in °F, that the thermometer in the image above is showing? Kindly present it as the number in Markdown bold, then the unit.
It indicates **48** °F
